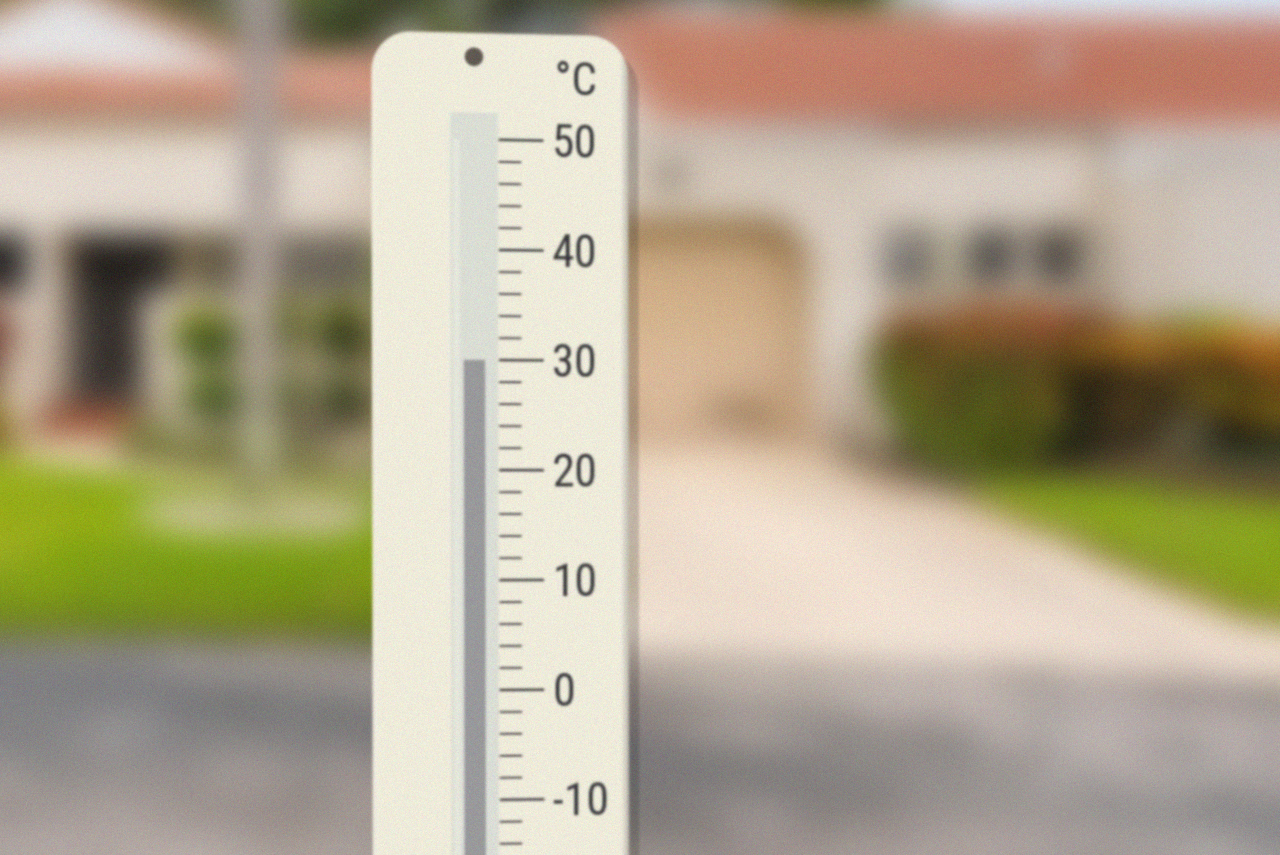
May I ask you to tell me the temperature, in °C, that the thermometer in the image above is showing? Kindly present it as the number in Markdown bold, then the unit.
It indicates **30** °C
